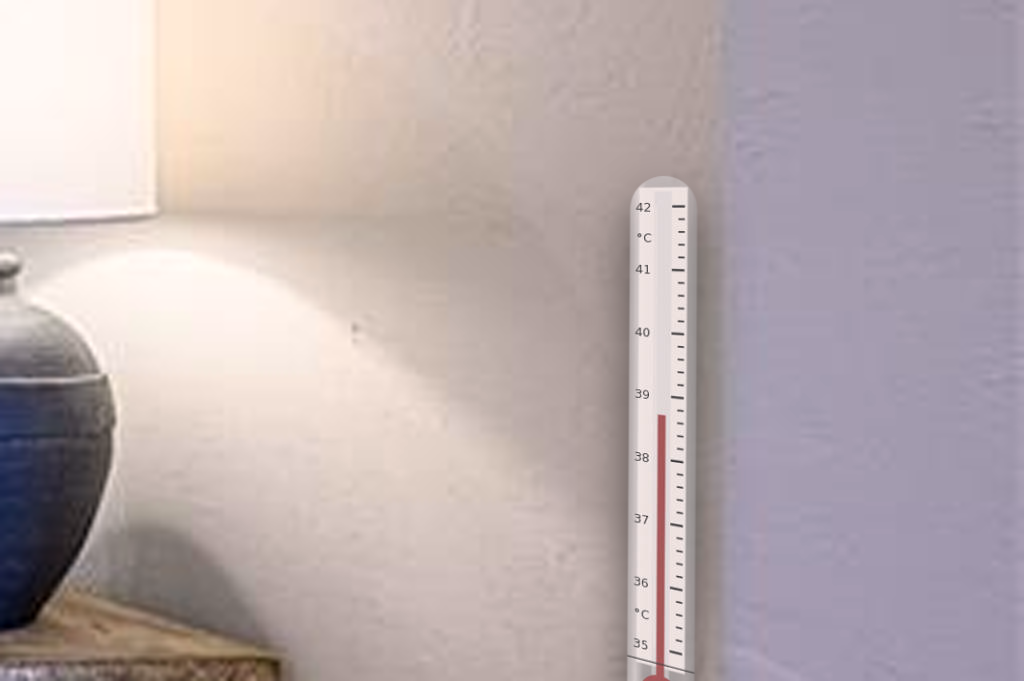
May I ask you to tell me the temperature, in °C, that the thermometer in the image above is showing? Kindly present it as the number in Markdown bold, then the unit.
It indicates **38.7** °C
